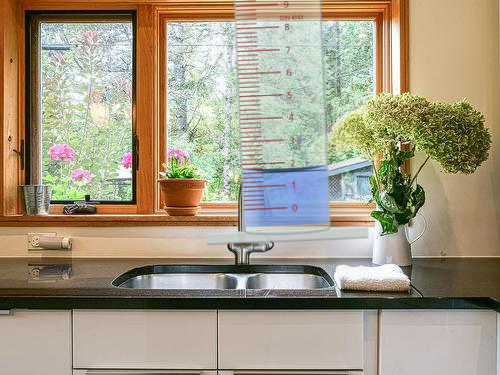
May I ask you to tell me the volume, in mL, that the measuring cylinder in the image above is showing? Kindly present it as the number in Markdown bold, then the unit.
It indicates **1.6** mL
